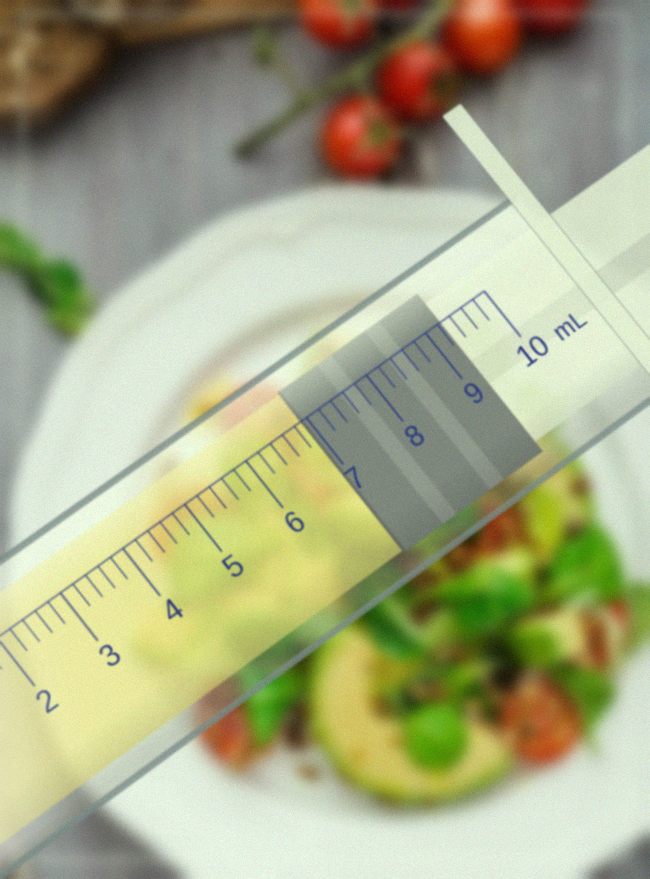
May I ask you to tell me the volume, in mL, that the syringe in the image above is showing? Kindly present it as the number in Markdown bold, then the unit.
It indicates **6.9** mL
